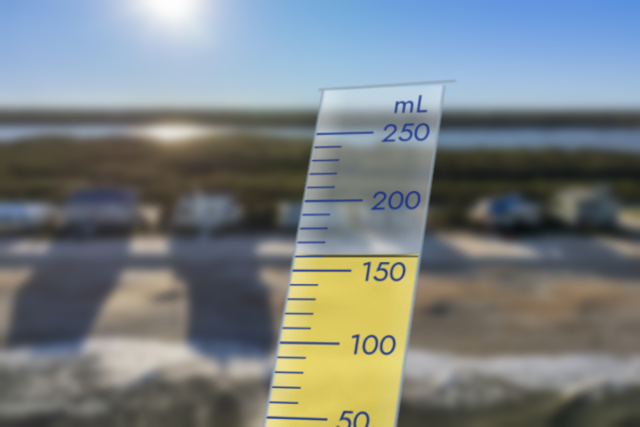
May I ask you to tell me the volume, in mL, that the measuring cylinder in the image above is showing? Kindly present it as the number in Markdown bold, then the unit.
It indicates **160** mL
